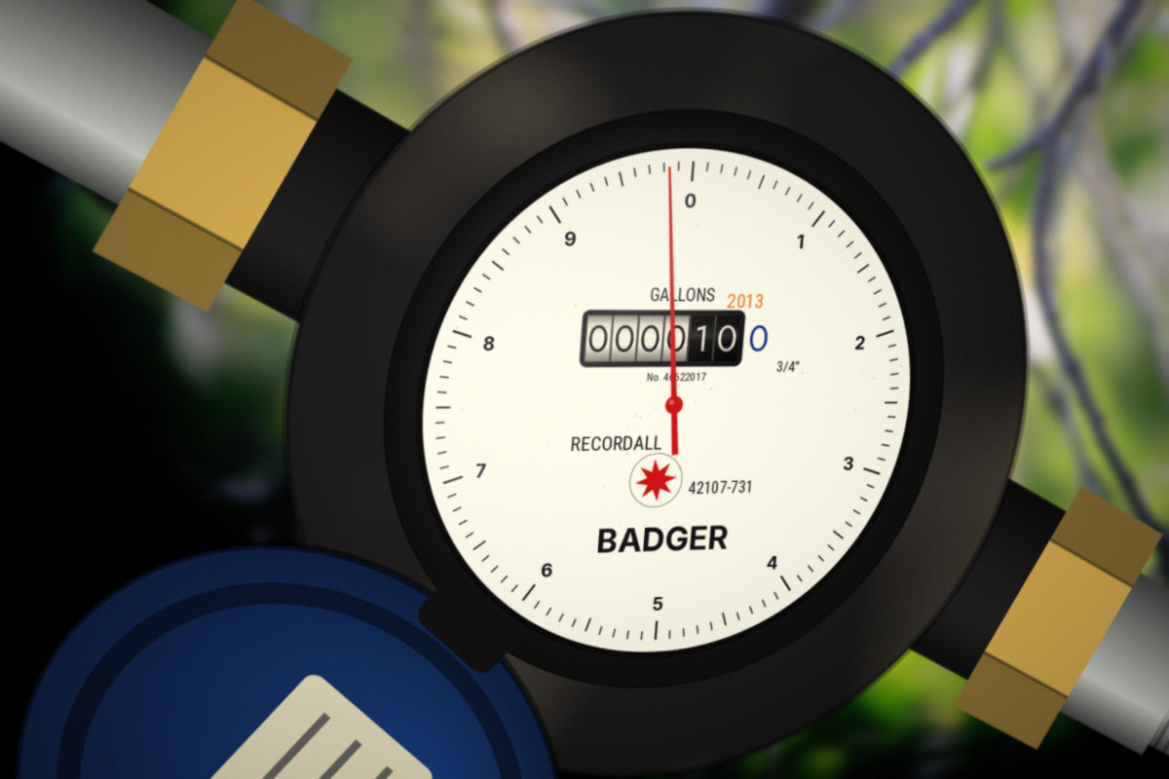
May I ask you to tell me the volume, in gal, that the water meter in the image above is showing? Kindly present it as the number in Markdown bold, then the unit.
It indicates **99.8** gal
